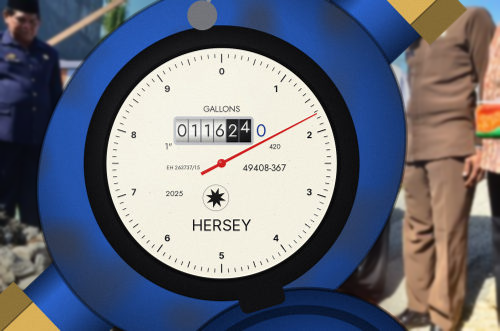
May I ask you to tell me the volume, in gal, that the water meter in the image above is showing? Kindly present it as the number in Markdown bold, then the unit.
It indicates **116241.7** gal
